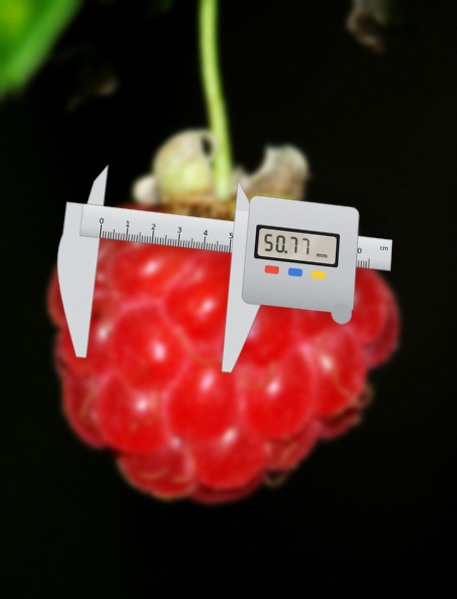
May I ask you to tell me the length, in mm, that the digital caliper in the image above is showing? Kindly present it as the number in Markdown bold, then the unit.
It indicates **50.77** mm
